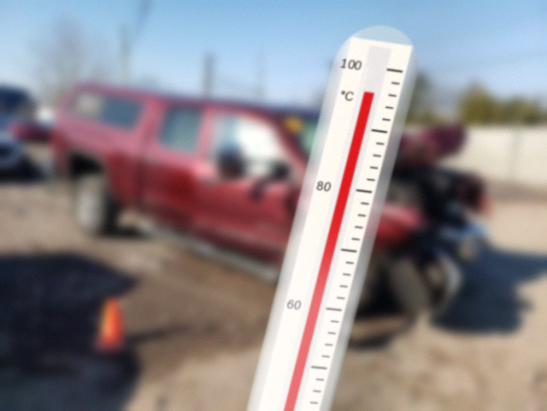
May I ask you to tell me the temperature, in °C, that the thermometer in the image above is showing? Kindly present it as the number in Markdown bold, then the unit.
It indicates **96** °C
